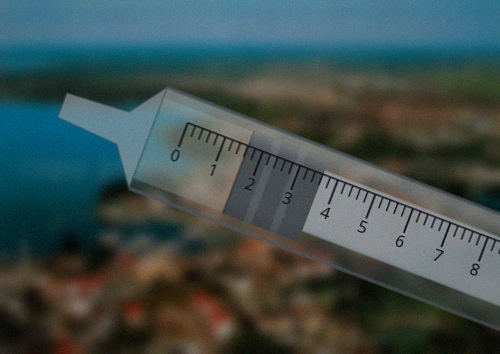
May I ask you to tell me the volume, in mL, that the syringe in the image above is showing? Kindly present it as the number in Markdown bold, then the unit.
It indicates **1.6** mL
